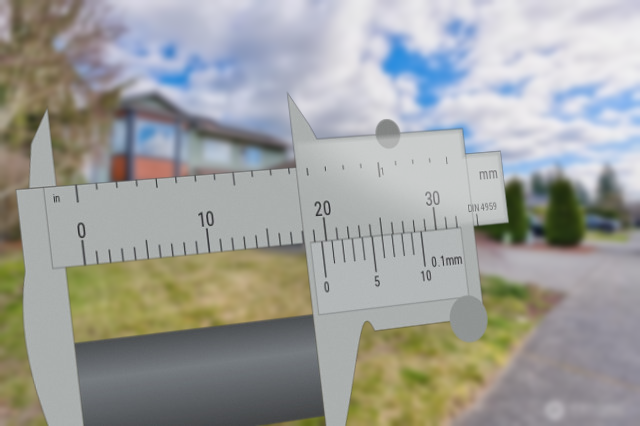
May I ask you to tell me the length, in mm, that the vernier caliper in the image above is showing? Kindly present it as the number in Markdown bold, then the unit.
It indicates **19.6** mm
